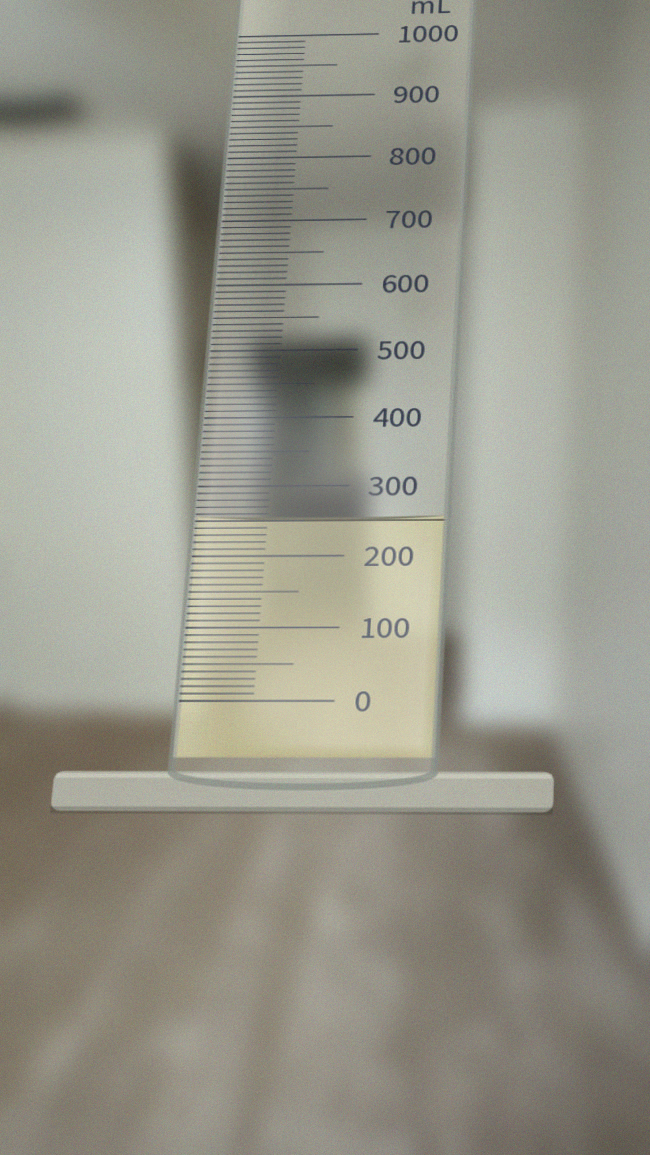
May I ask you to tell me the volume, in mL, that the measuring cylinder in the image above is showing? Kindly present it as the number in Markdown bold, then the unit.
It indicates **250** mL
